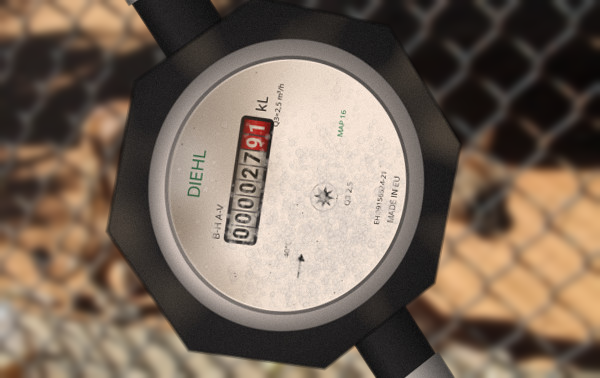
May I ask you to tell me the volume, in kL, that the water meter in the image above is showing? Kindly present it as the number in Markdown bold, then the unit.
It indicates **27.91** kL
